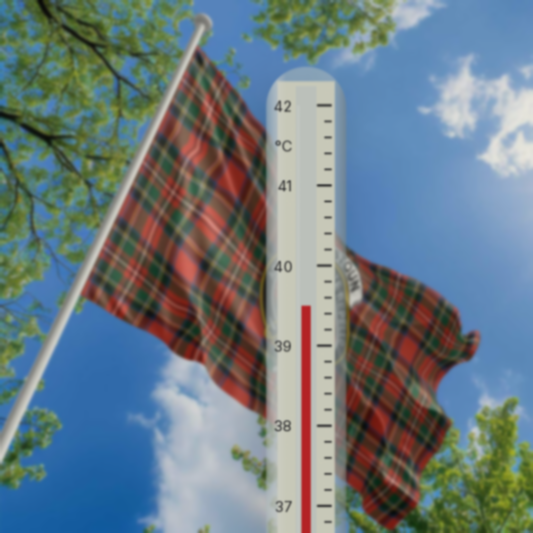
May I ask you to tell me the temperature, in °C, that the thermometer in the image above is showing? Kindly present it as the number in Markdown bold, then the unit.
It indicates **39.5** °C
